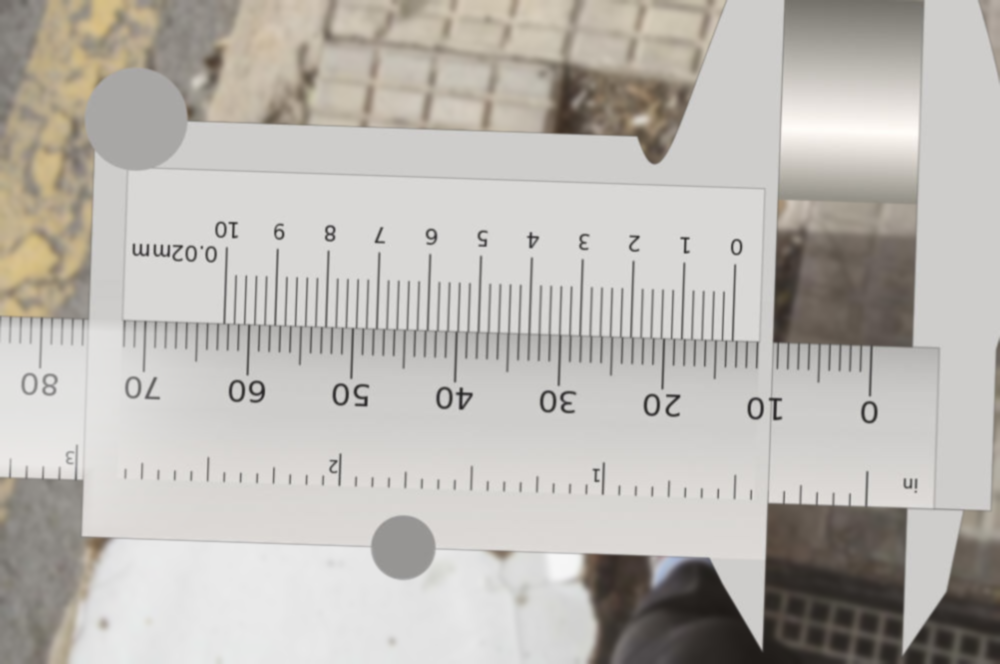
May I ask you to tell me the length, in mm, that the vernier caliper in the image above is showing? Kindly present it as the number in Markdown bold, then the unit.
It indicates **13.4** mm
